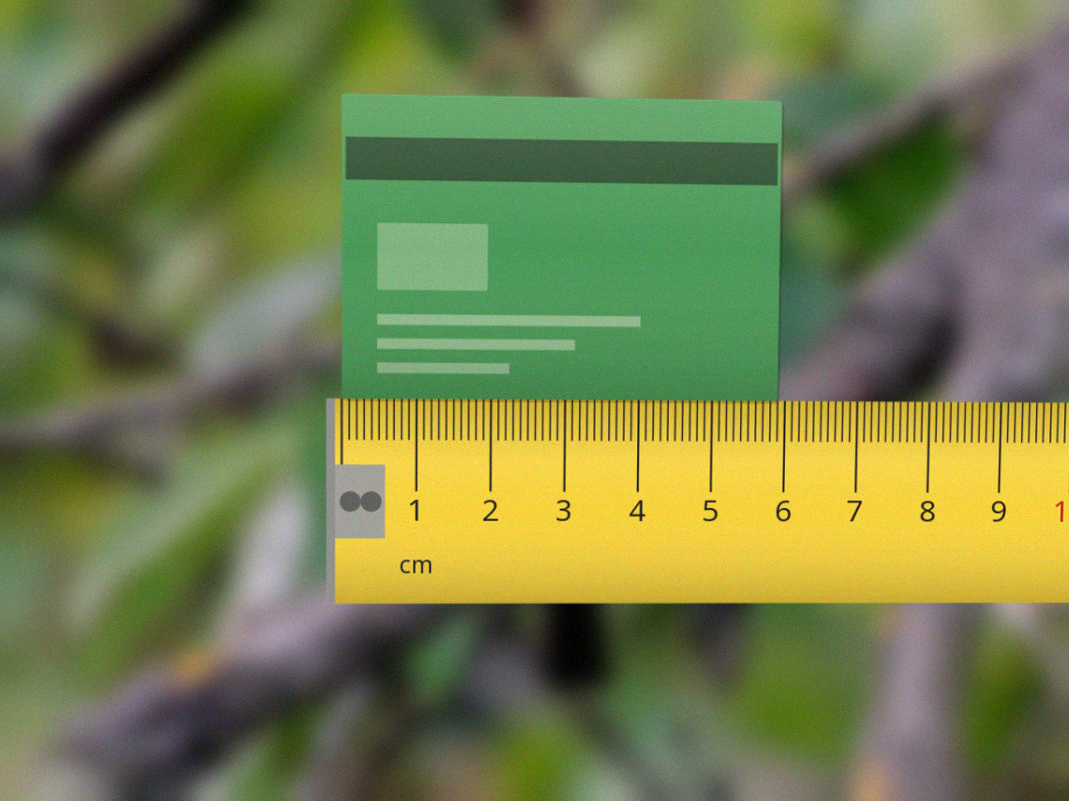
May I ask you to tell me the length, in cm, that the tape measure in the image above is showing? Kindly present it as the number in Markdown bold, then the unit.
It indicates **5.9** cm
